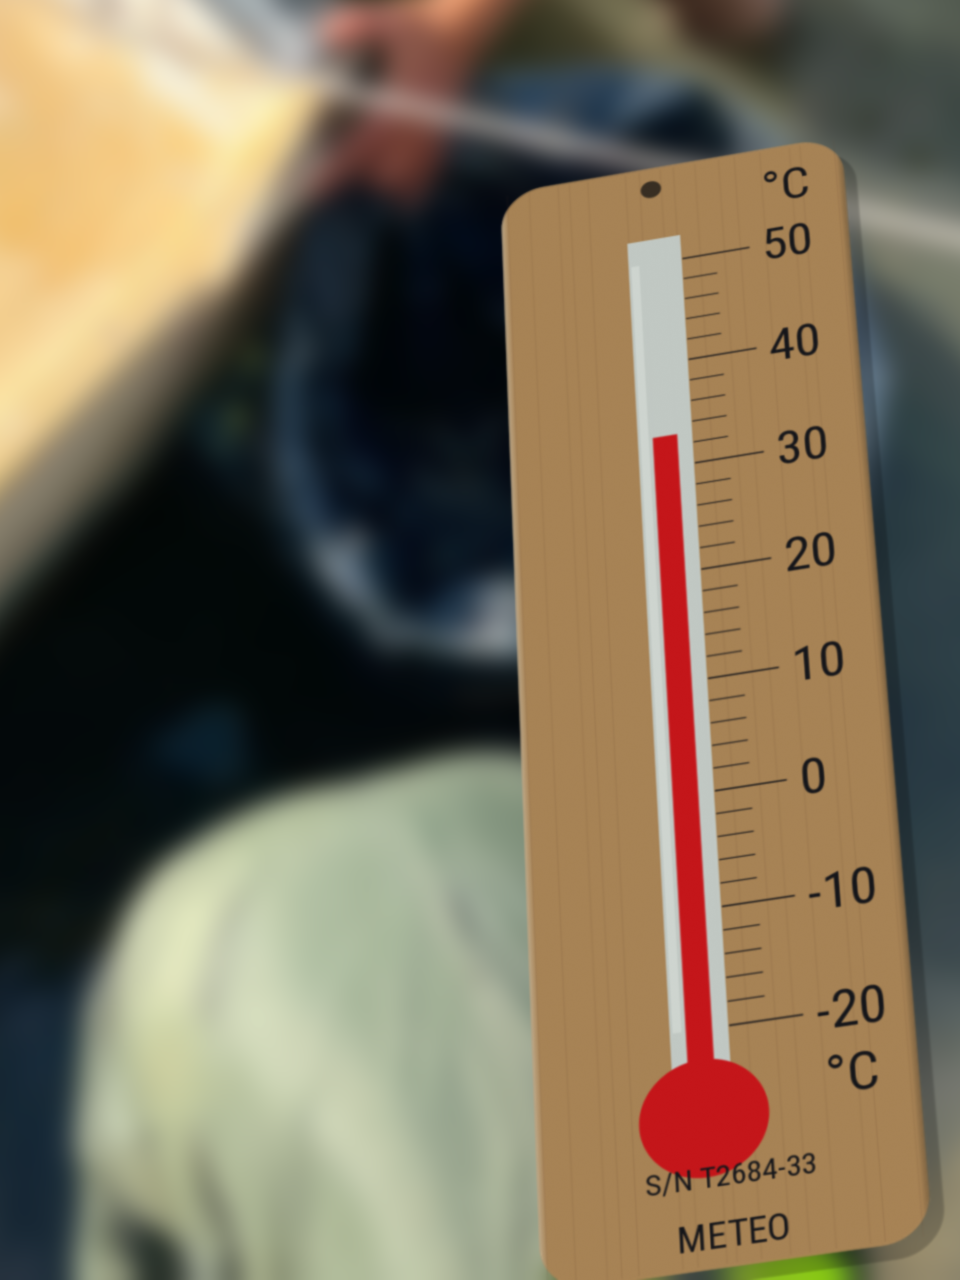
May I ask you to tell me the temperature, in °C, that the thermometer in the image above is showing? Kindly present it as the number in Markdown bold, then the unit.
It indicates **33** °C
